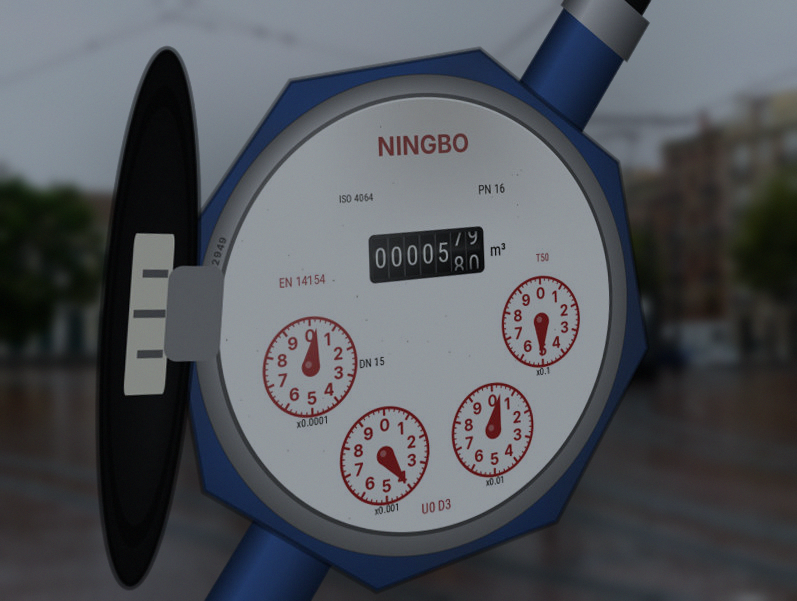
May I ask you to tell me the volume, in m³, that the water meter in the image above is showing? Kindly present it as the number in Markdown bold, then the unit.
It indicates **579.5040** m³
